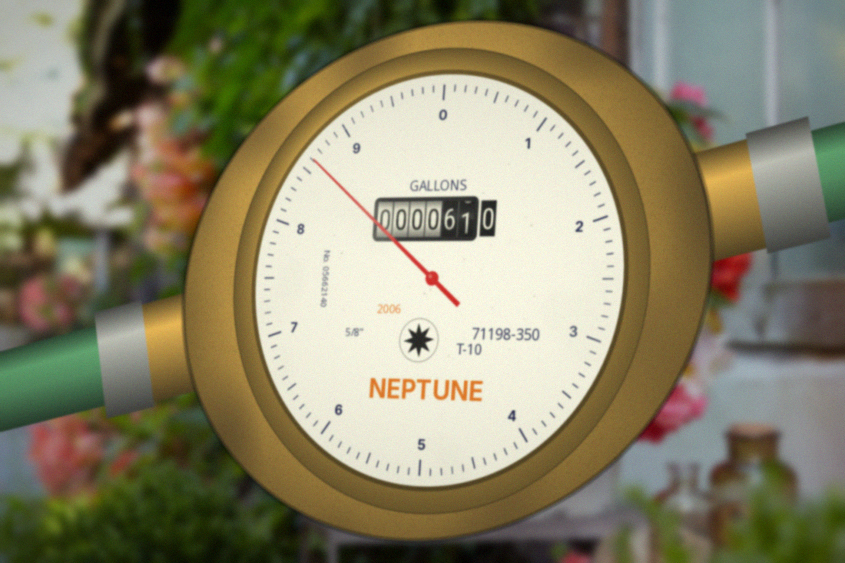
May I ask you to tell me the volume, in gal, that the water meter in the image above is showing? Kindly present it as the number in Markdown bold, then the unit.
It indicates **608.6** gal
